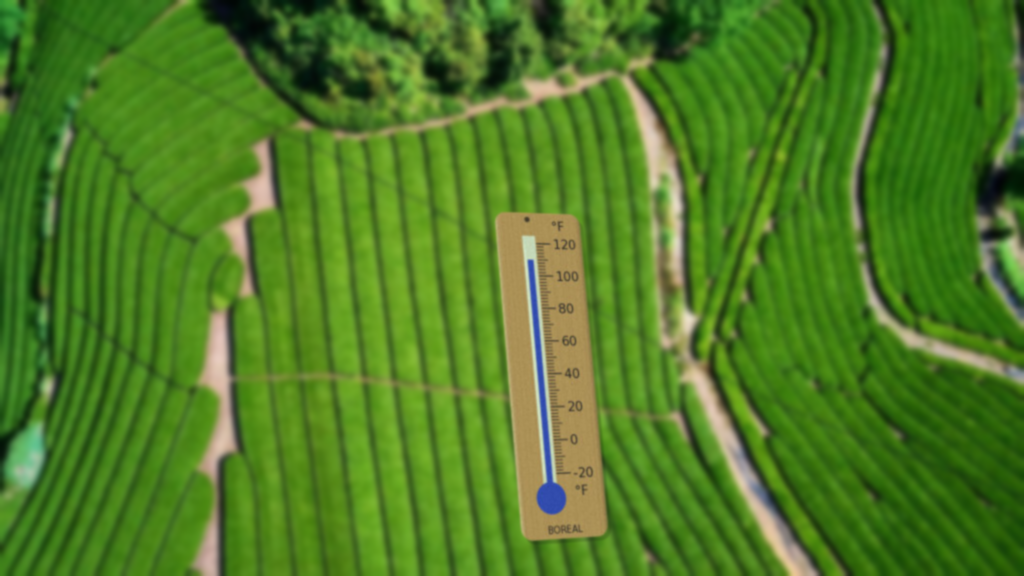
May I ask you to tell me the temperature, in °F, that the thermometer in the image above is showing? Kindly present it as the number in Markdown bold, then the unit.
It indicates **110** °F
